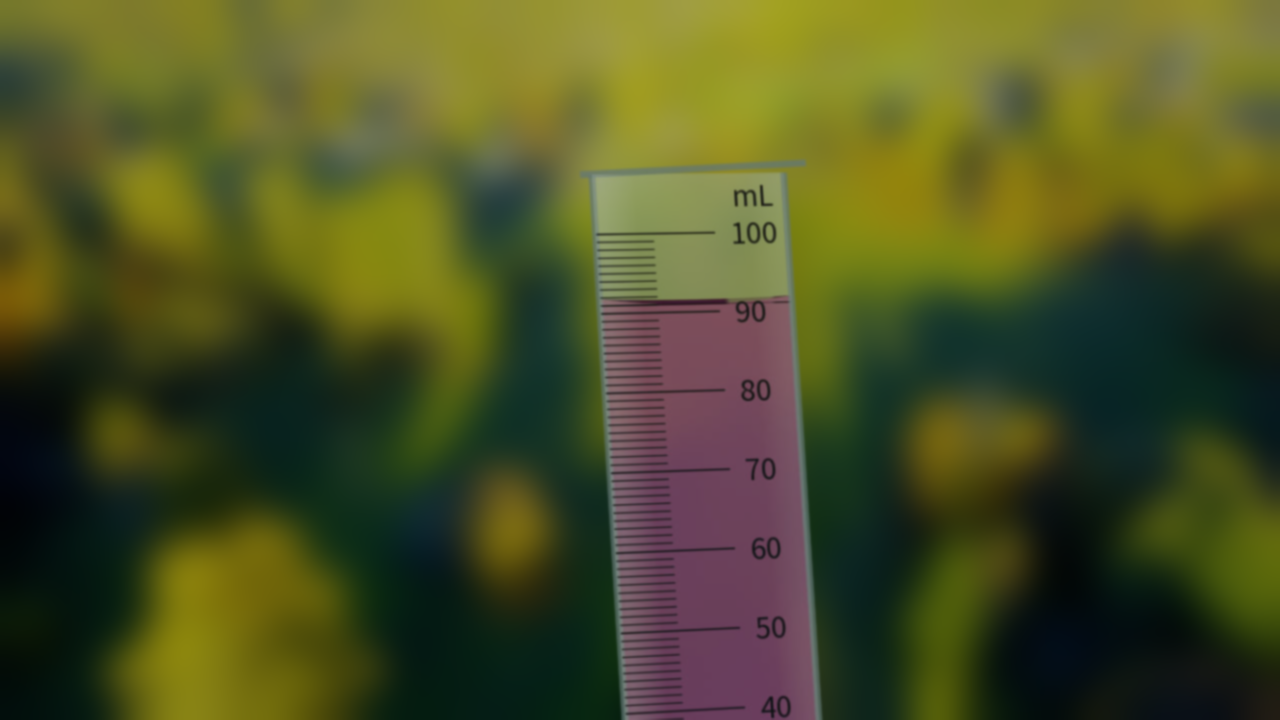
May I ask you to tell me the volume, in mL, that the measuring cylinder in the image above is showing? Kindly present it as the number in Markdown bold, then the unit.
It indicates **91** mL
